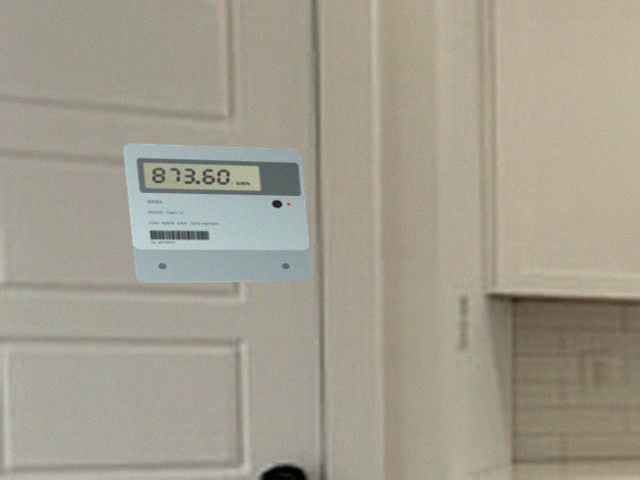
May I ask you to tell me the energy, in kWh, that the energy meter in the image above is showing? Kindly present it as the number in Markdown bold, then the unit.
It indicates **873.60** kWh
